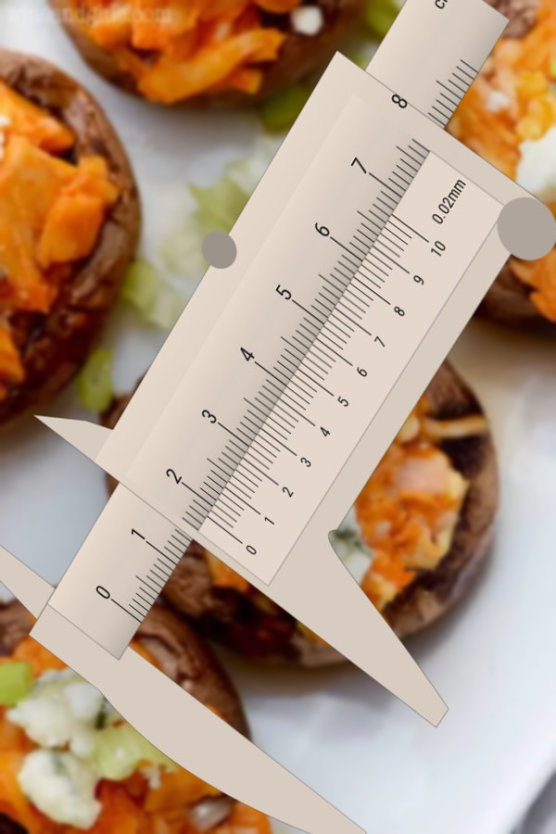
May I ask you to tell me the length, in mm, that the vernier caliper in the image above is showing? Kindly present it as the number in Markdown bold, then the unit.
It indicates **18.4** mm
